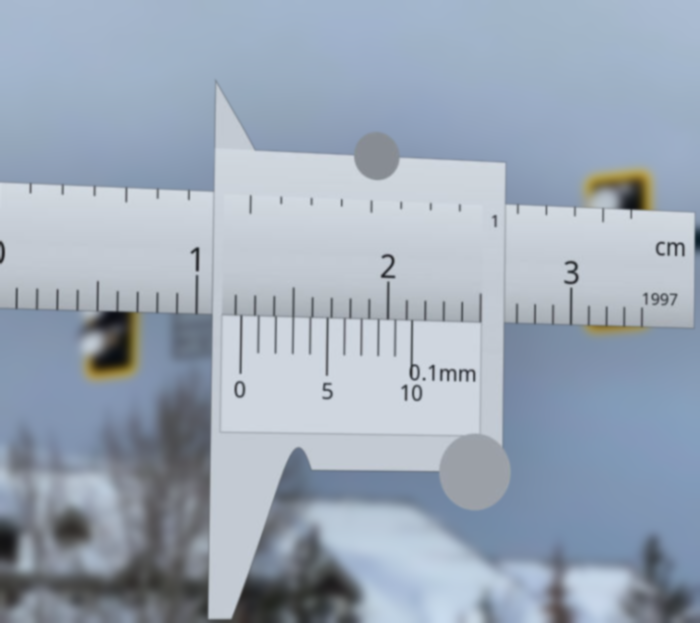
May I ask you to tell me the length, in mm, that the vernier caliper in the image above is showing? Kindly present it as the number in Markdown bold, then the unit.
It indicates **12.3** mm
